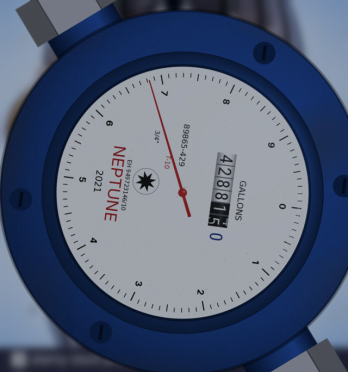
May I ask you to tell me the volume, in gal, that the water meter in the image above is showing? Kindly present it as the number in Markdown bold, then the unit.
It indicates **4288146.8** gal
